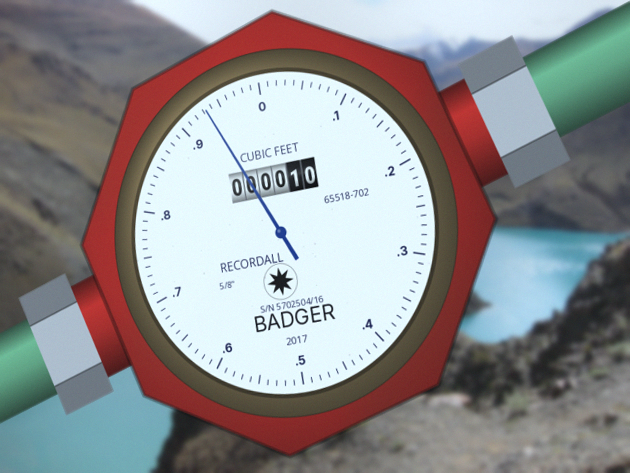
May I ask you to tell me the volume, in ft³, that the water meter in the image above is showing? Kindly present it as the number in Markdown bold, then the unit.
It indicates **9.93** ft³
